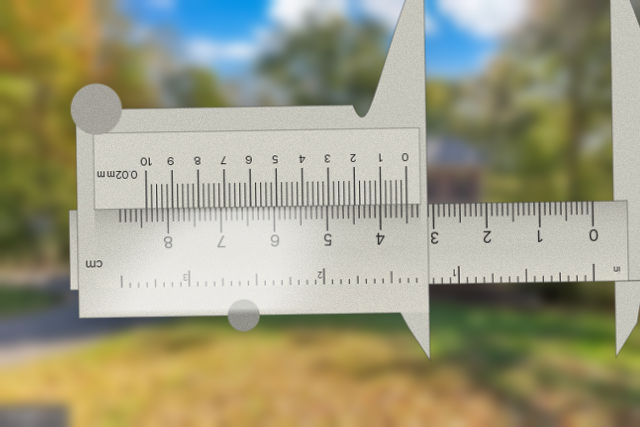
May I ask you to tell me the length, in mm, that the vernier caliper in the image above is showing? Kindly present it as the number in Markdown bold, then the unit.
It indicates **35.0** mm
